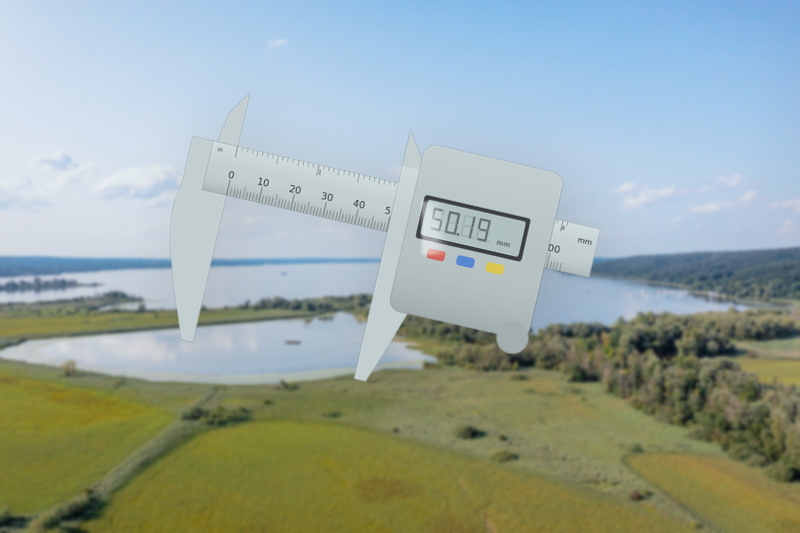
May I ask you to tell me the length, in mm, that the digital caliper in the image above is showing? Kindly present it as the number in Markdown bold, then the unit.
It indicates **50.19** mm
